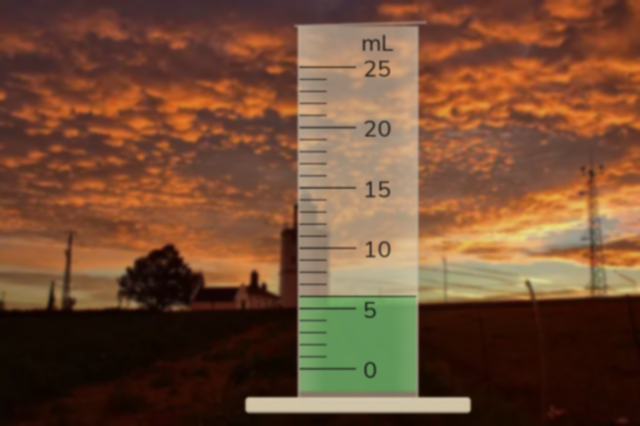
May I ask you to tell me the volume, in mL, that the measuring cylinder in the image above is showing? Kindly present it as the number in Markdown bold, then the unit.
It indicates **6** mL
